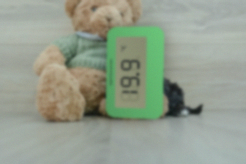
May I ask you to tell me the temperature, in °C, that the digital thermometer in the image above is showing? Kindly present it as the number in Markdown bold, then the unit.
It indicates **19.9** °C
